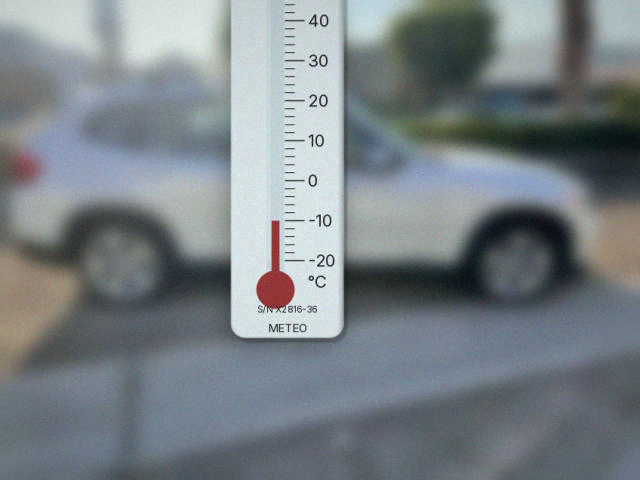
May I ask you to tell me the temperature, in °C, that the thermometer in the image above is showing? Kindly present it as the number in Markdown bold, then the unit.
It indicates **-10** °C
